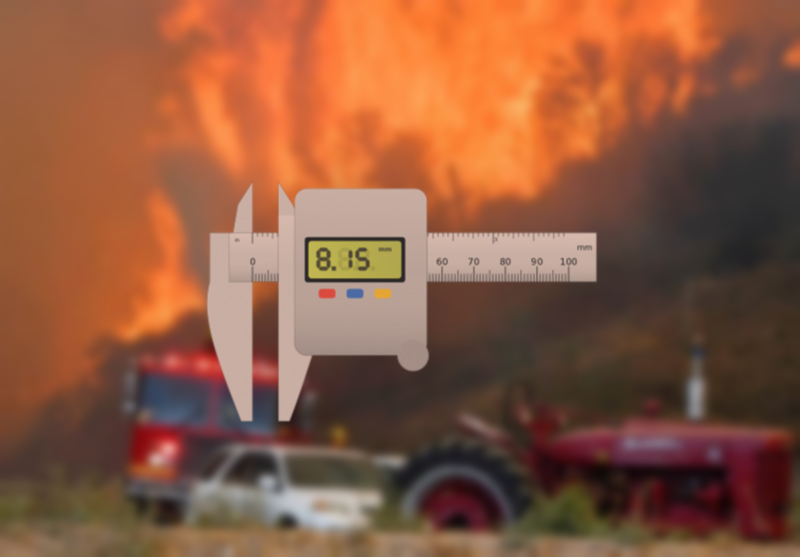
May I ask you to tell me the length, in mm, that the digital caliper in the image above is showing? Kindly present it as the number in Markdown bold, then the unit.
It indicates **8.15** mm
